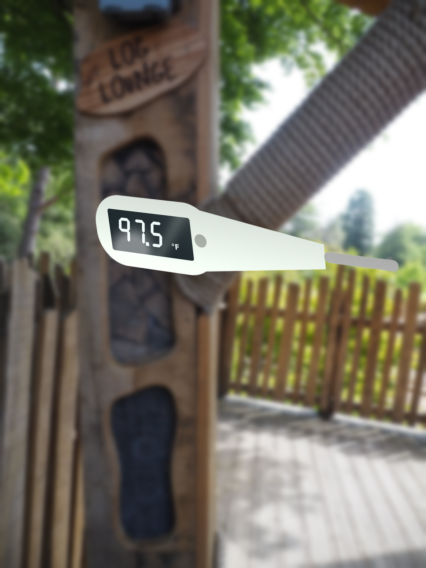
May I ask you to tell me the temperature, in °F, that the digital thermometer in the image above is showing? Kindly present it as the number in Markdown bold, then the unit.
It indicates **97.5** °F
